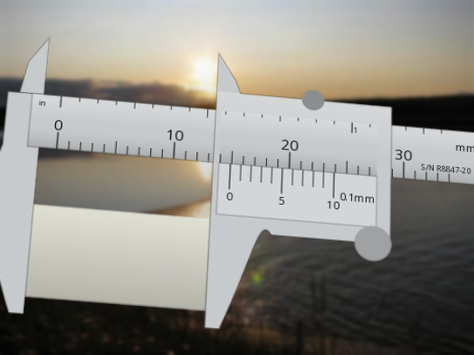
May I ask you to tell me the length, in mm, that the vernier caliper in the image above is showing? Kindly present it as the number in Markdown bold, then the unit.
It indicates **14.9** mm
